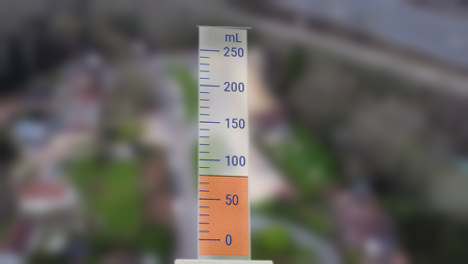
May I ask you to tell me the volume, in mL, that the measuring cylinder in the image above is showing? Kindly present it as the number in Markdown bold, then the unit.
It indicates **80** mL
